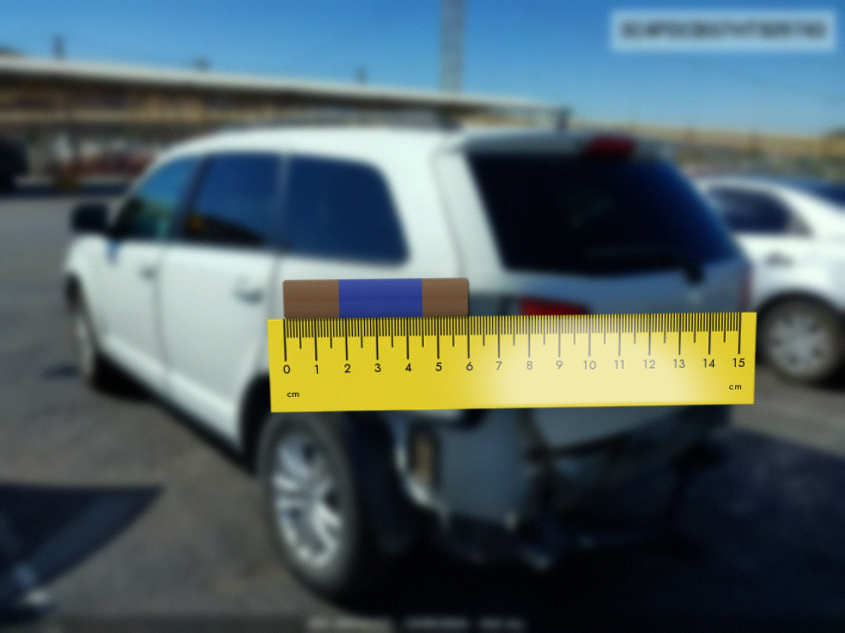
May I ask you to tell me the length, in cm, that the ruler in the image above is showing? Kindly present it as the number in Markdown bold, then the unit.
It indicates **6** cm
